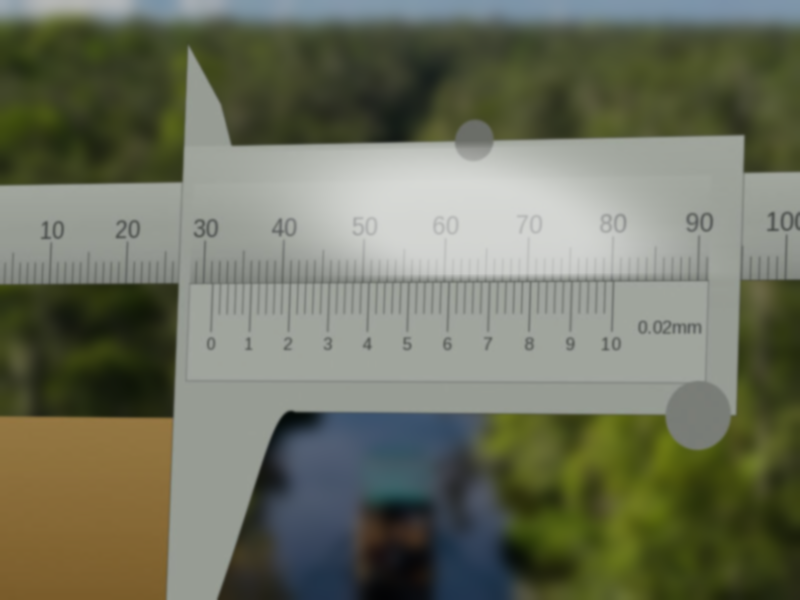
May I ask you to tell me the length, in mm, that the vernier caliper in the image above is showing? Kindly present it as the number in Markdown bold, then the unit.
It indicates **31.2** mm
